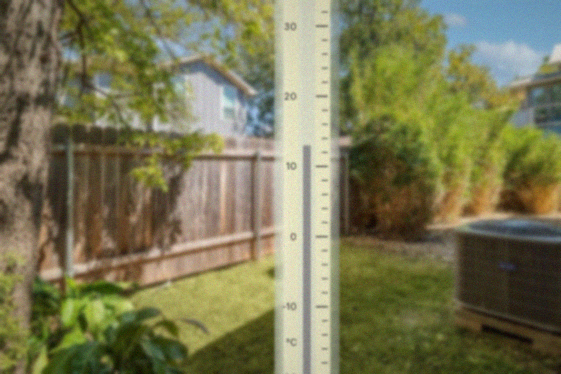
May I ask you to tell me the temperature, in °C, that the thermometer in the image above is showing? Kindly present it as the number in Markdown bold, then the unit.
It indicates **13** °C
